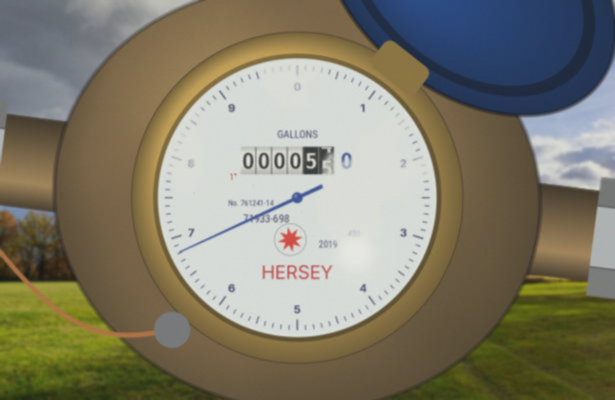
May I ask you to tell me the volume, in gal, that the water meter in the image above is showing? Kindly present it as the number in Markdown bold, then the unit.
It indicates **546.8** gal
